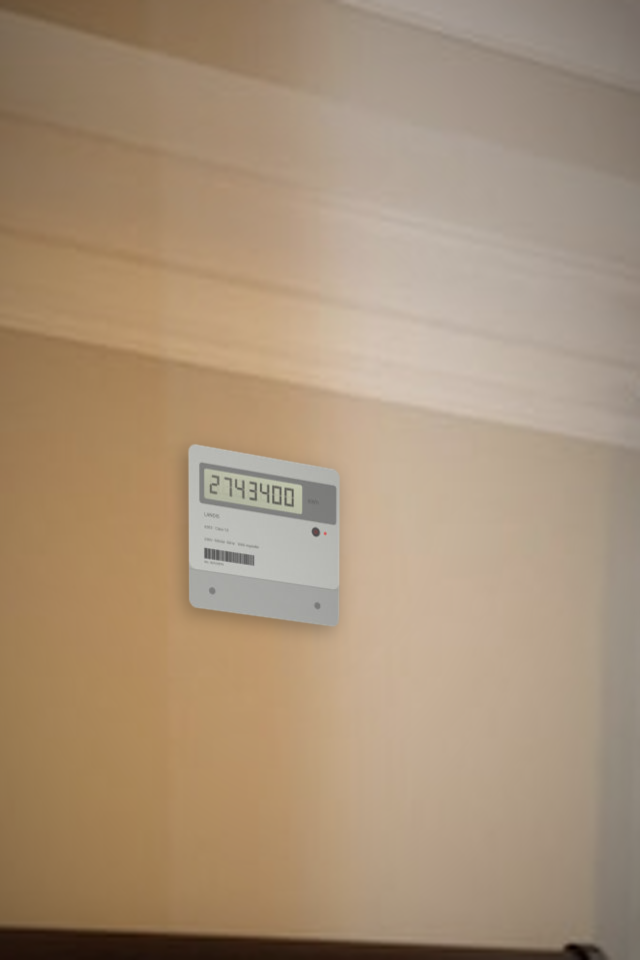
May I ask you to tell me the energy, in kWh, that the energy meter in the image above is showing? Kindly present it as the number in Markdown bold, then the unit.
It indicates **2743400** kWh
